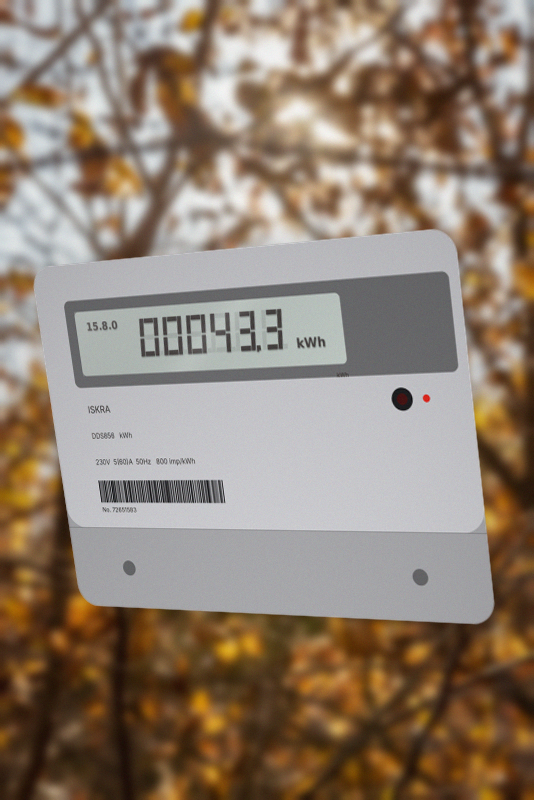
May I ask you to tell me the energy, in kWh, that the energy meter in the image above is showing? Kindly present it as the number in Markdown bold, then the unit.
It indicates **43.3** kWh
